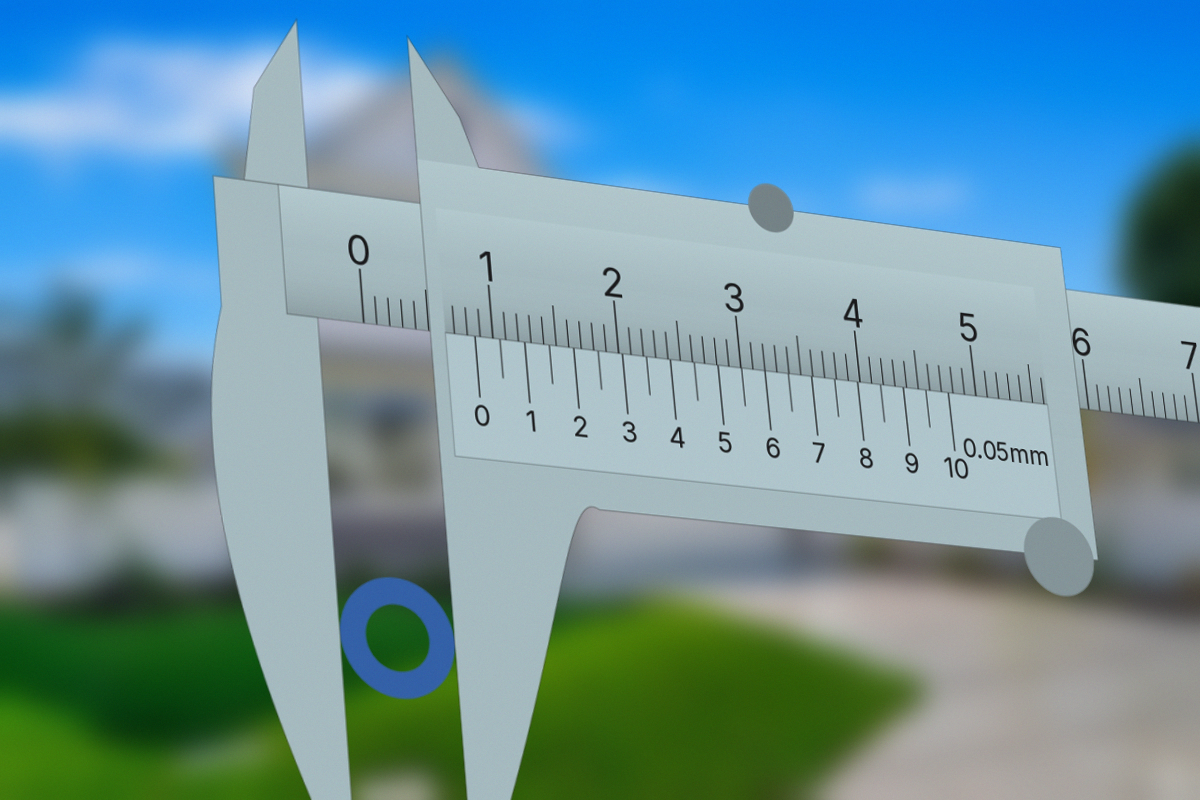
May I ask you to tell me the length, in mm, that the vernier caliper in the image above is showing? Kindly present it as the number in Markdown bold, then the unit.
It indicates **8.6** mm
